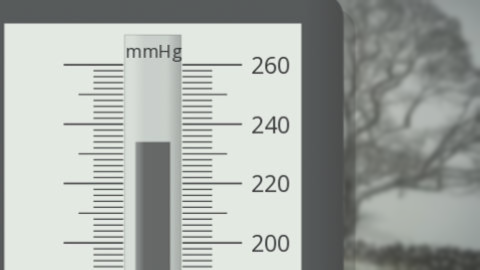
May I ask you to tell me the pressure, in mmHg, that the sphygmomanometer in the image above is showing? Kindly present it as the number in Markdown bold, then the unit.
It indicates **234** mmHg
